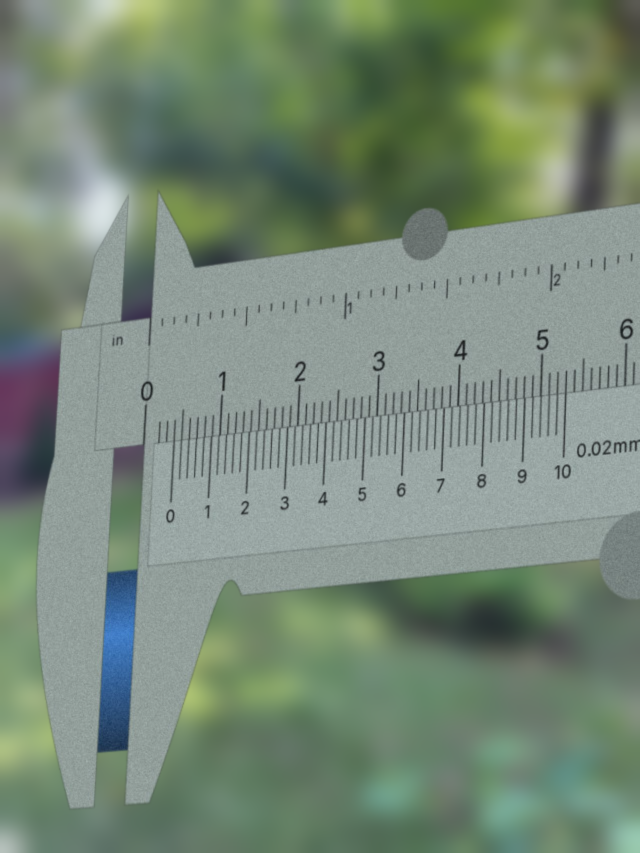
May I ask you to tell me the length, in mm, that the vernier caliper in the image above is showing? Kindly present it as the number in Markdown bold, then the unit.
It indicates **4.0** mm
